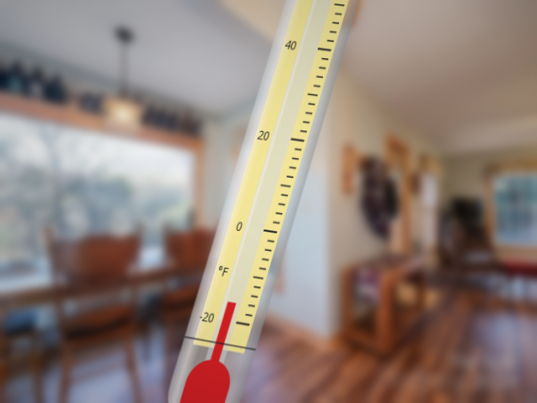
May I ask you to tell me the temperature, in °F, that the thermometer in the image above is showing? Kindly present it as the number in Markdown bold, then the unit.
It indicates **-16** °F
